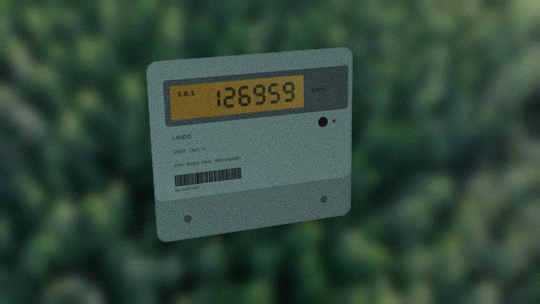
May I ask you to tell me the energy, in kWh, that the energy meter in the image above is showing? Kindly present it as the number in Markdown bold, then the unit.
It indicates **126959** kWh
